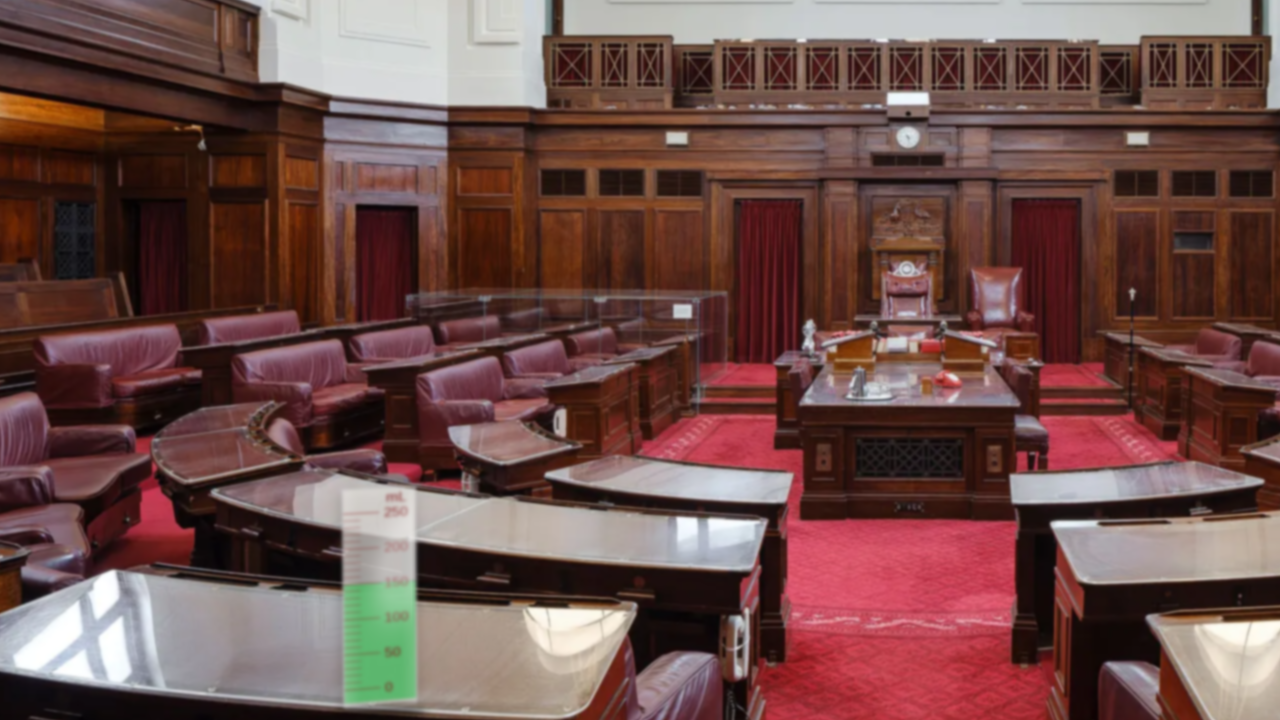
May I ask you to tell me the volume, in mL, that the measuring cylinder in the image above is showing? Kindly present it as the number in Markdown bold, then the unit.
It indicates **150** mL
